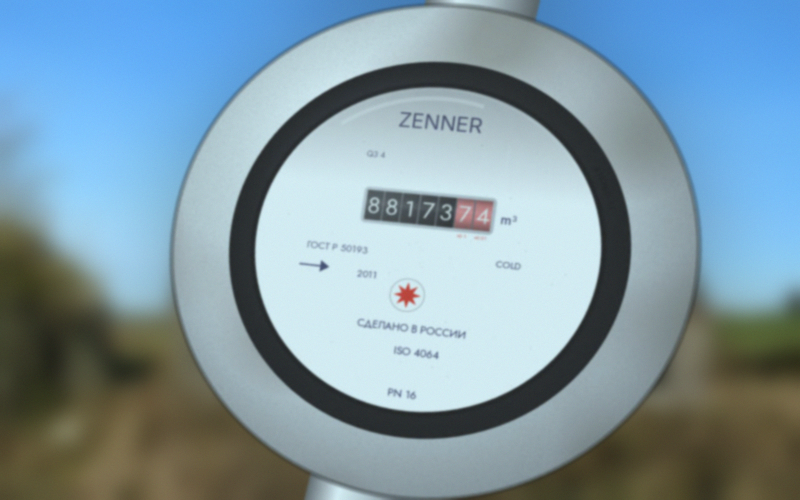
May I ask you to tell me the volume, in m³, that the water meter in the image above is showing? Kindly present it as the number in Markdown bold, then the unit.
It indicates **88173.74** m³
